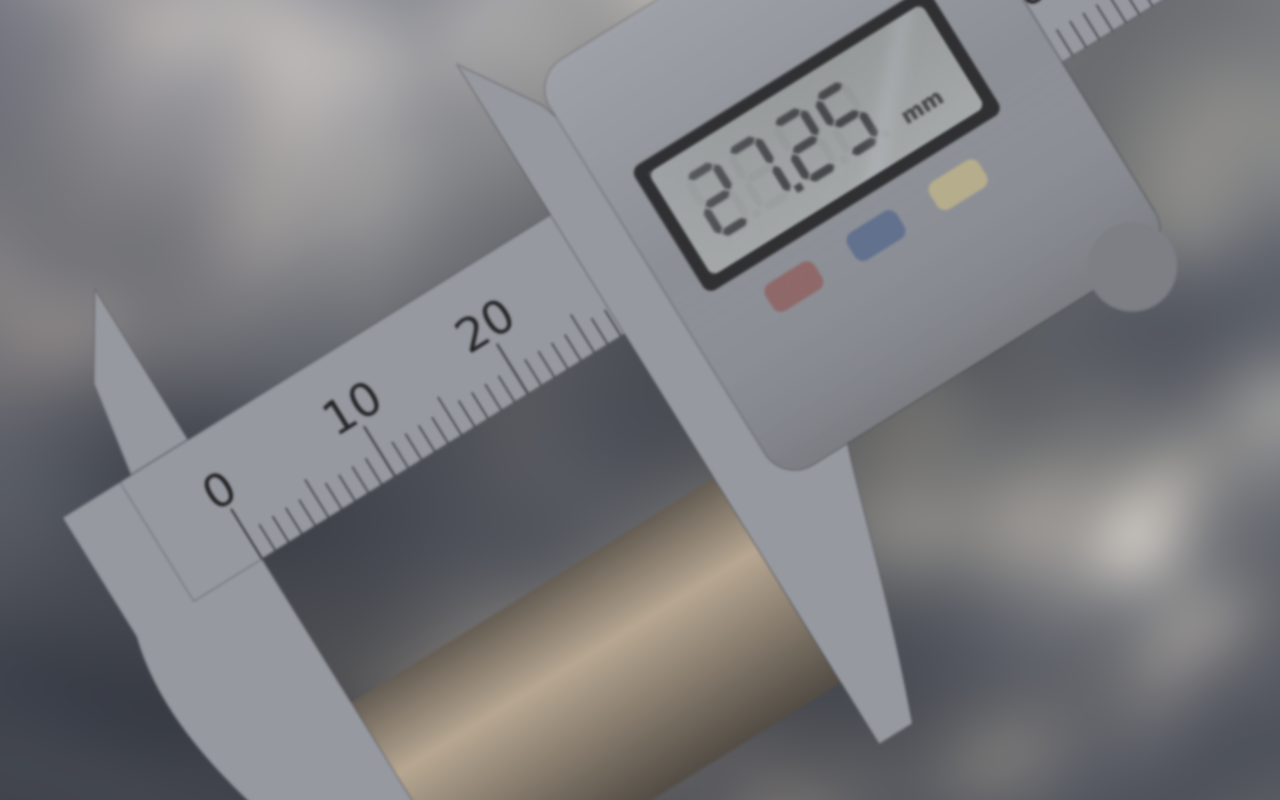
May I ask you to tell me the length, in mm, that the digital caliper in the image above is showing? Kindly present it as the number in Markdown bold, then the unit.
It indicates **27.25** mm
